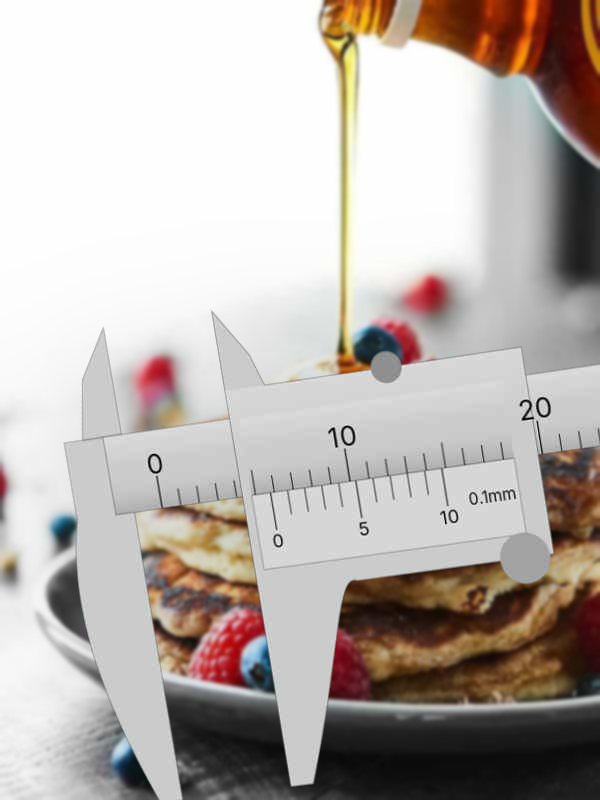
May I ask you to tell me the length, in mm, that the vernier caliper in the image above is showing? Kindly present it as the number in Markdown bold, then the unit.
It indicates **5.8** mm
